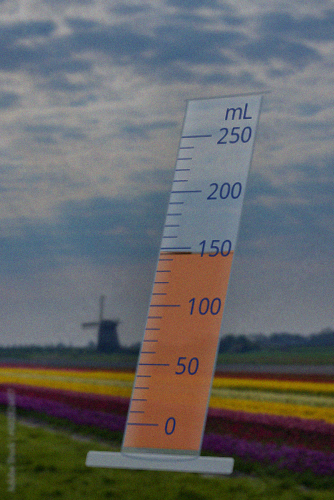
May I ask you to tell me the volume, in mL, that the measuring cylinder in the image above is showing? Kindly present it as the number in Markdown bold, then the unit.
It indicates **145** mL
